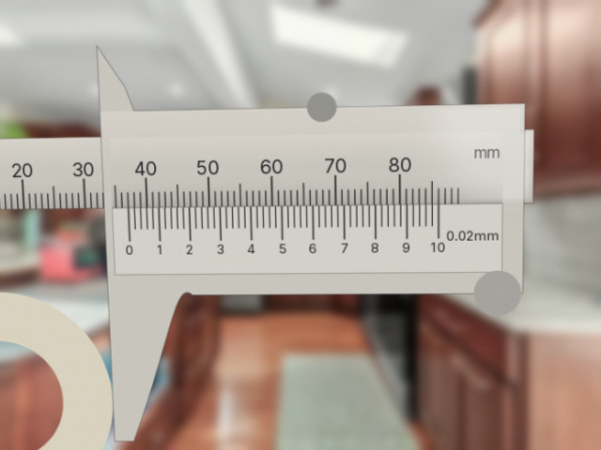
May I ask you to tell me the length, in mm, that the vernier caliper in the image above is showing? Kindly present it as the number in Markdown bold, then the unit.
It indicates **37.0** mm
